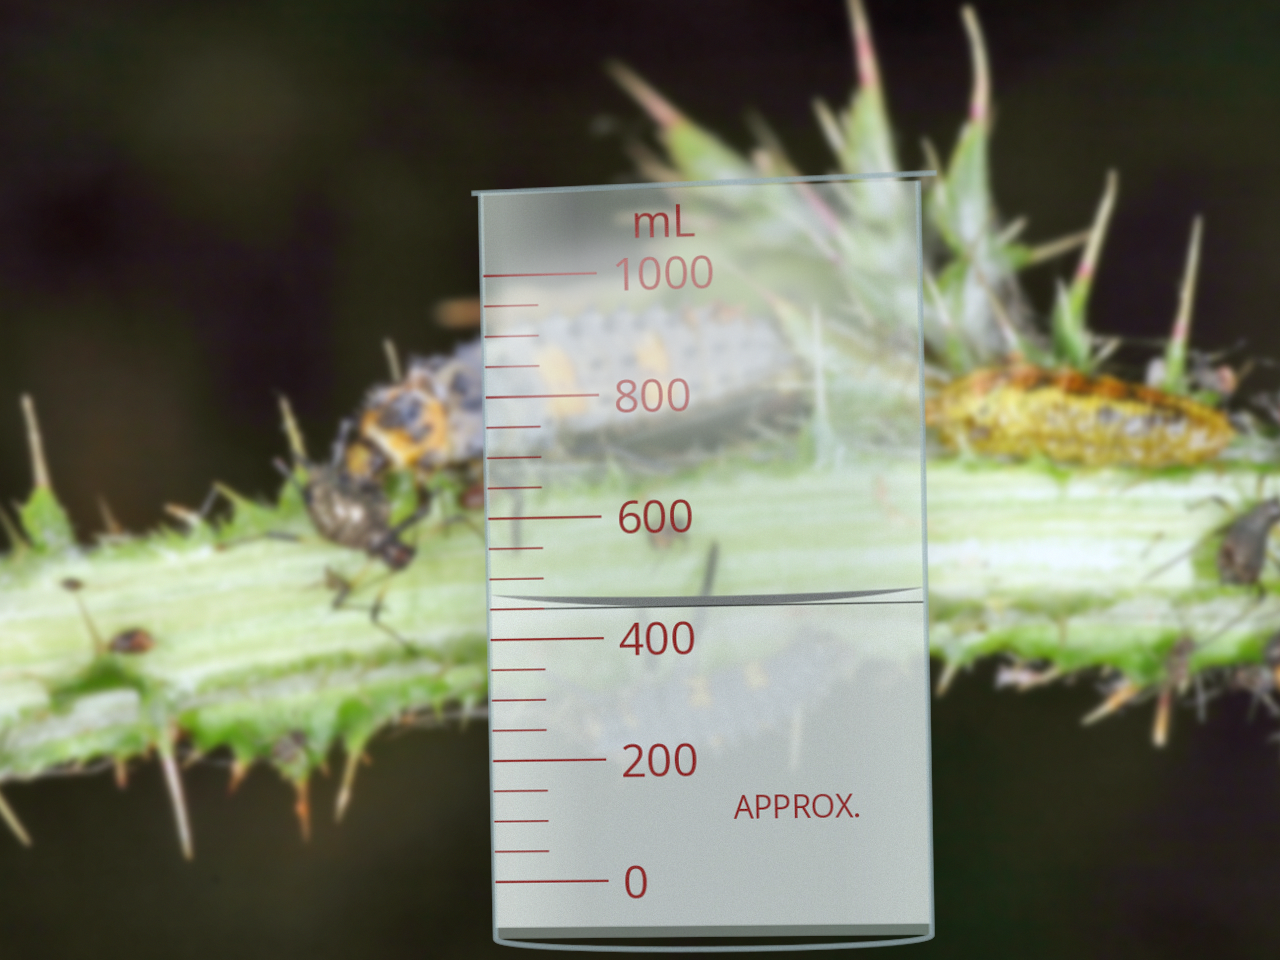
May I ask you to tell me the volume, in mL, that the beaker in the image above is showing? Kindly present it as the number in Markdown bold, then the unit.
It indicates **450** mL
